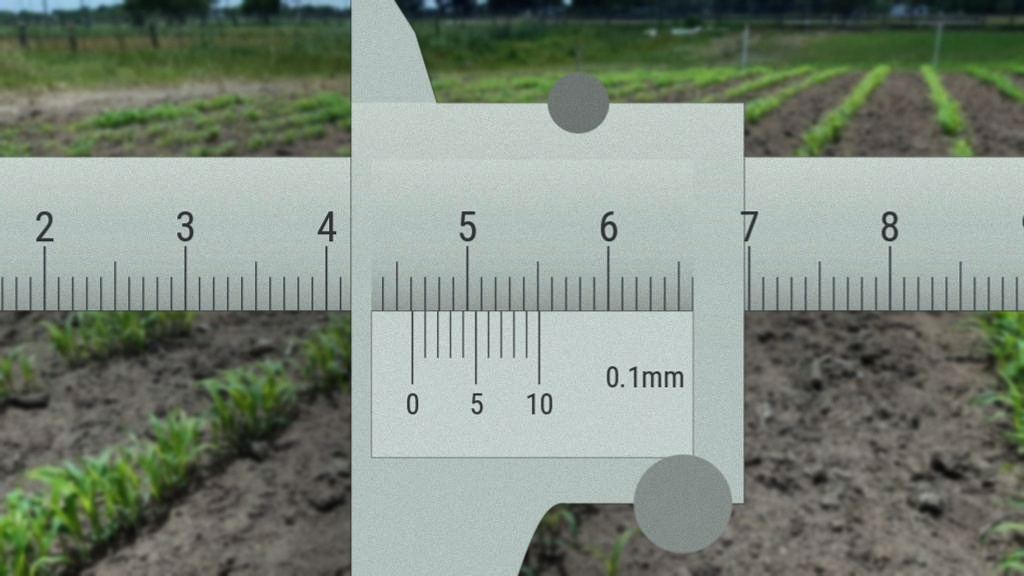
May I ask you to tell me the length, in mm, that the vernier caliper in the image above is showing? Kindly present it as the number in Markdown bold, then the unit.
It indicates **46.1** mm
